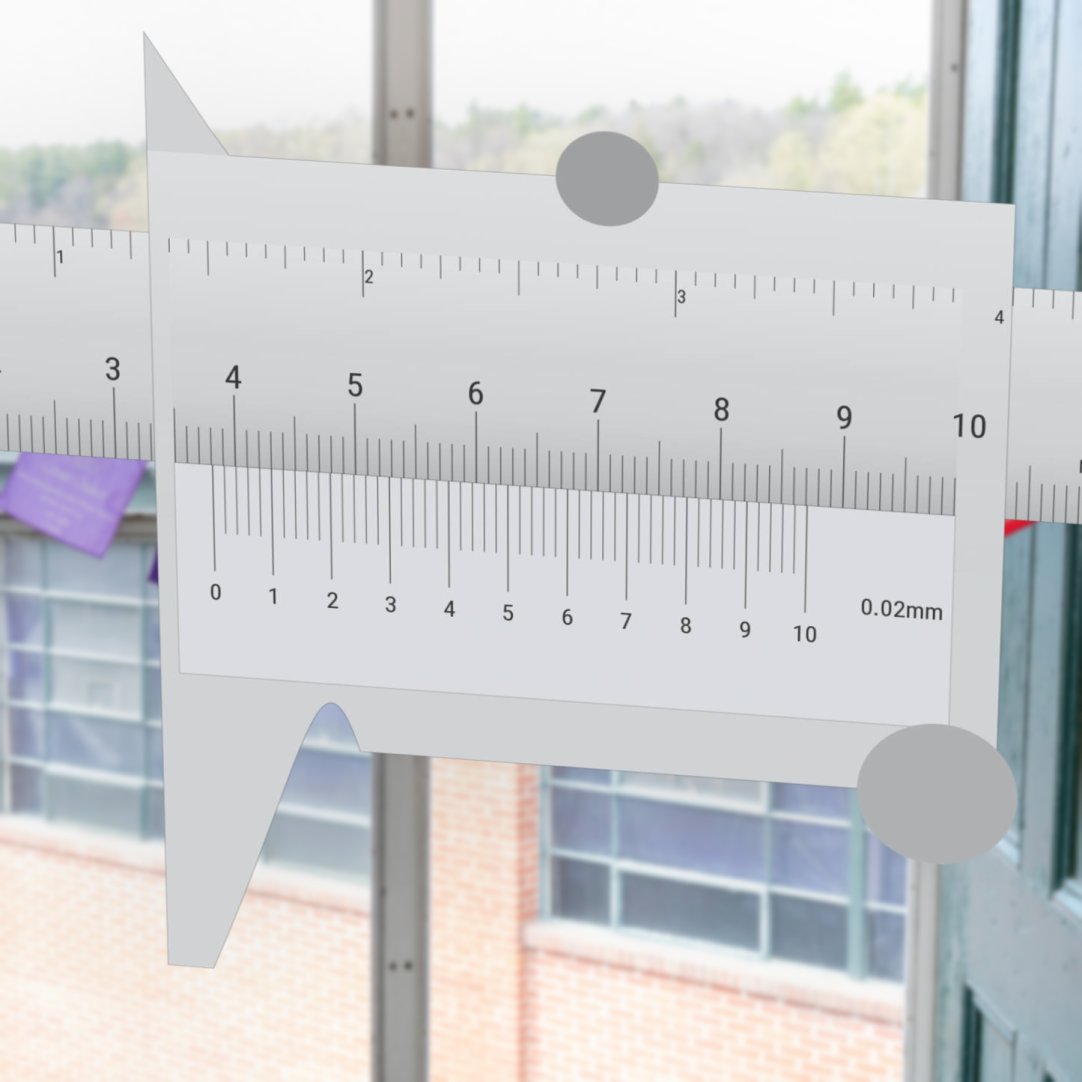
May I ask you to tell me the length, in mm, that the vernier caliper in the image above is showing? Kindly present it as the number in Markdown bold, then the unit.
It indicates **38.1** mm
